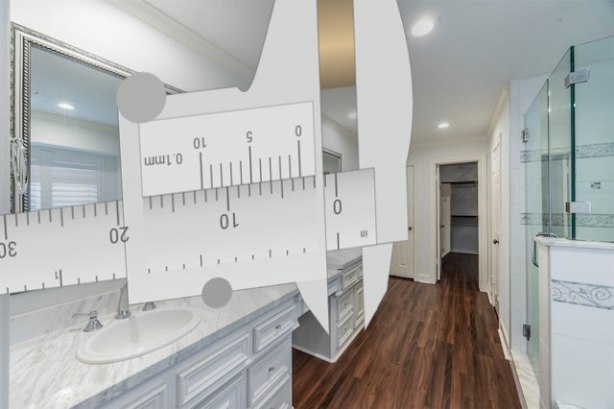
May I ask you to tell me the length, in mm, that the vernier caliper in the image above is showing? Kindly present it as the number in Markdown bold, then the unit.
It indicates **3.3** mm
